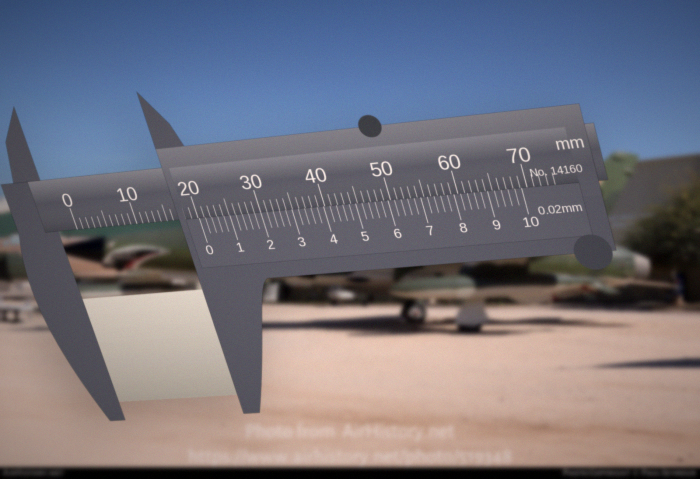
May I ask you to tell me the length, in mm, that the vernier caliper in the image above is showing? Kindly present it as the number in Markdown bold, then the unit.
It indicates **20.2** mm
